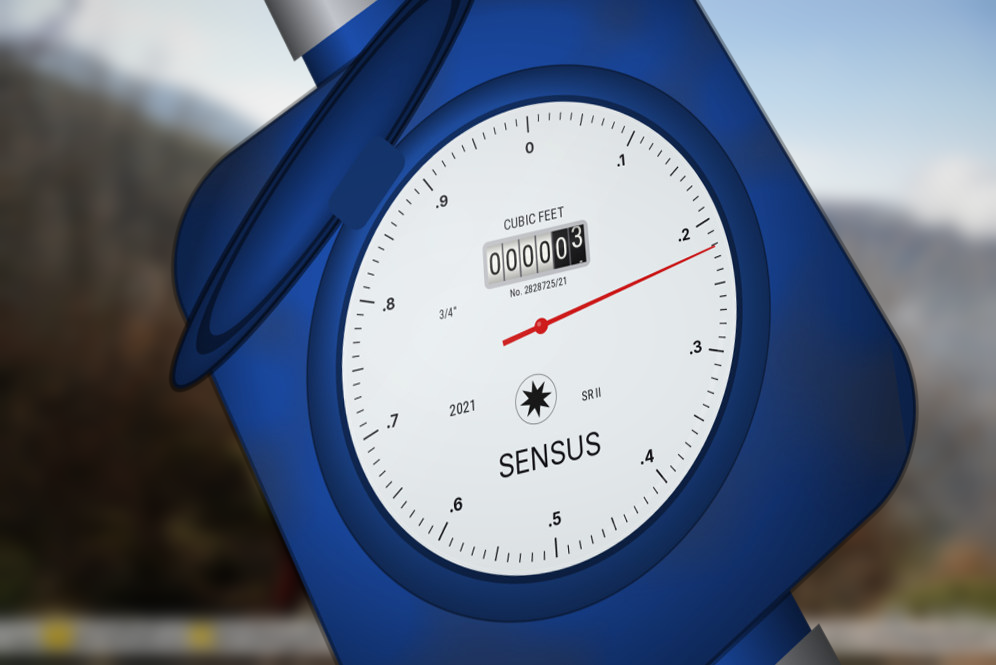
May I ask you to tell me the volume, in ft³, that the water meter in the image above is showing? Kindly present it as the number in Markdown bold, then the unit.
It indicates **3.22** ft³
